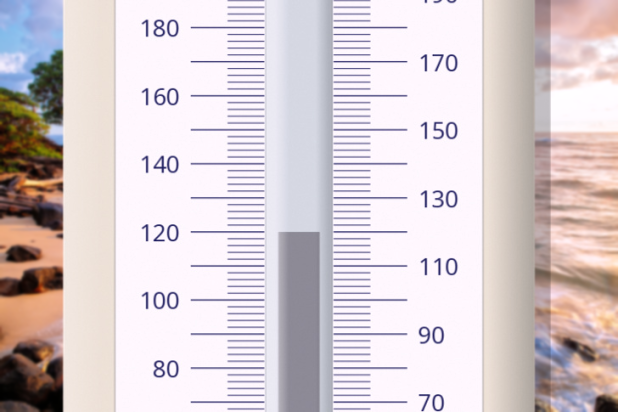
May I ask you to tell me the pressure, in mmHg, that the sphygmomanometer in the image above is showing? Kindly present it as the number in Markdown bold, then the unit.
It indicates **120** mmHg
